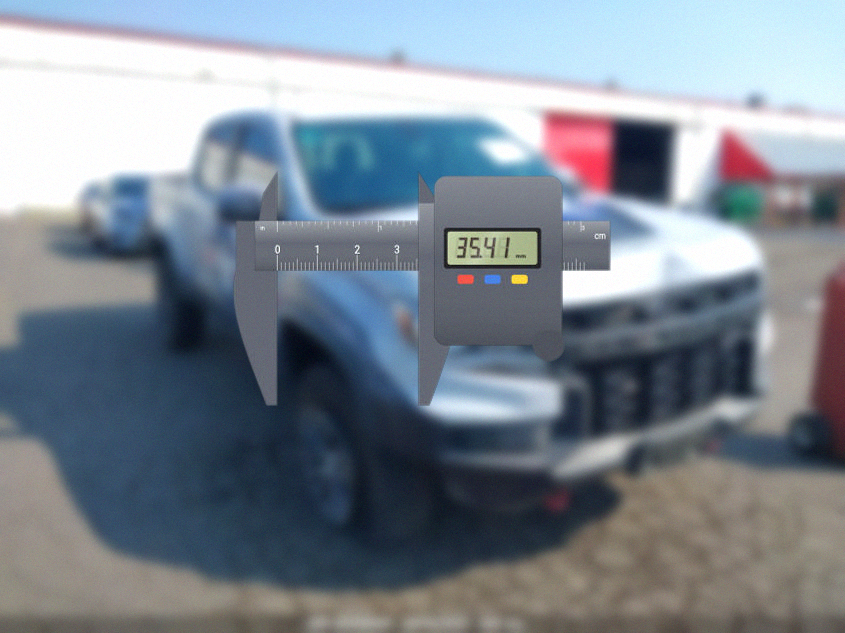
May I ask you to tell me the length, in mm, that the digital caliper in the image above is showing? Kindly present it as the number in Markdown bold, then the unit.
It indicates **35.41** mm
